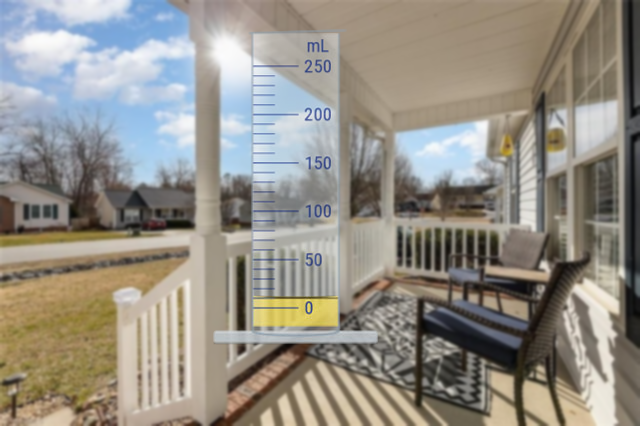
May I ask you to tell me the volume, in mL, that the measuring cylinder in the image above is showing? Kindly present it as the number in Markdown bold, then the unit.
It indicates **10** mL
